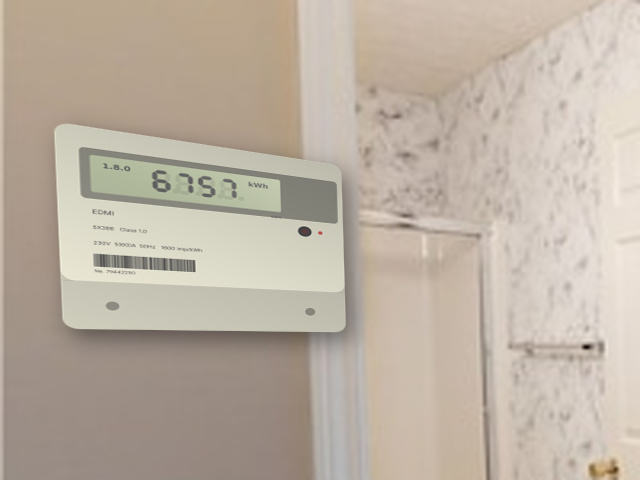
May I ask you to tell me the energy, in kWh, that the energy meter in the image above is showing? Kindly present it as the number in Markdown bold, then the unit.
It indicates **6757** kWh
